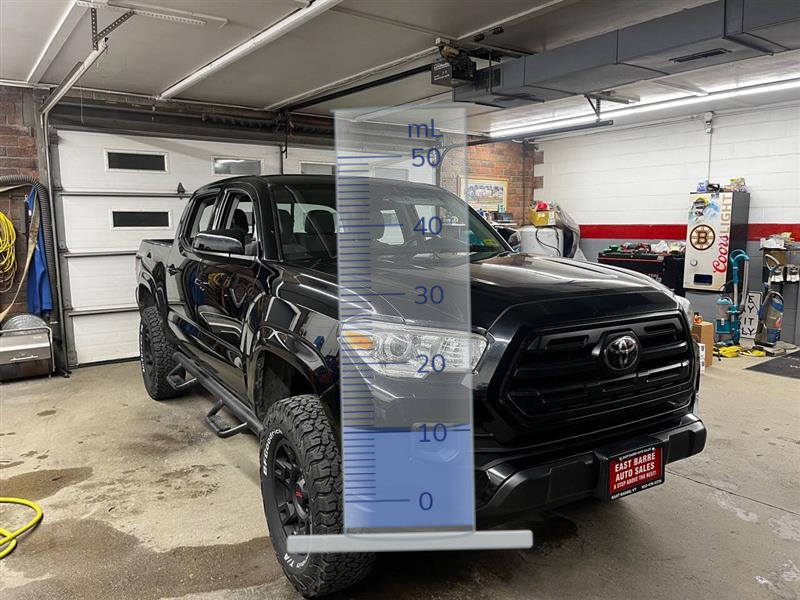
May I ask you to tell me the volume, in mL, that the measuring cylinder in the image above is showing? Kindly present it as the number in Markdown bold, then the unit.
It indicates **10** mL
